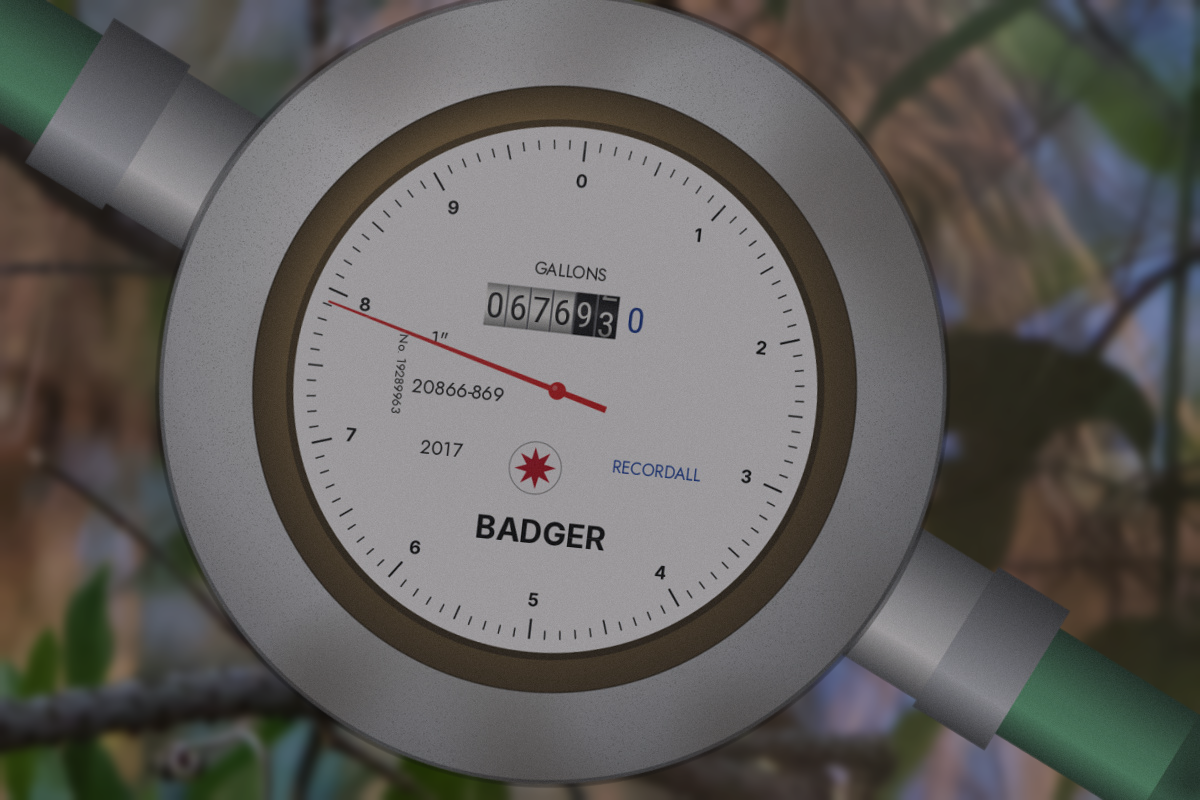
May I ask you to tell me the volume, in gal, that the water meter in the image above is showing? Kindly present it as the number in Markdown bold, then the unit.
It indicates **676927.9** gal
